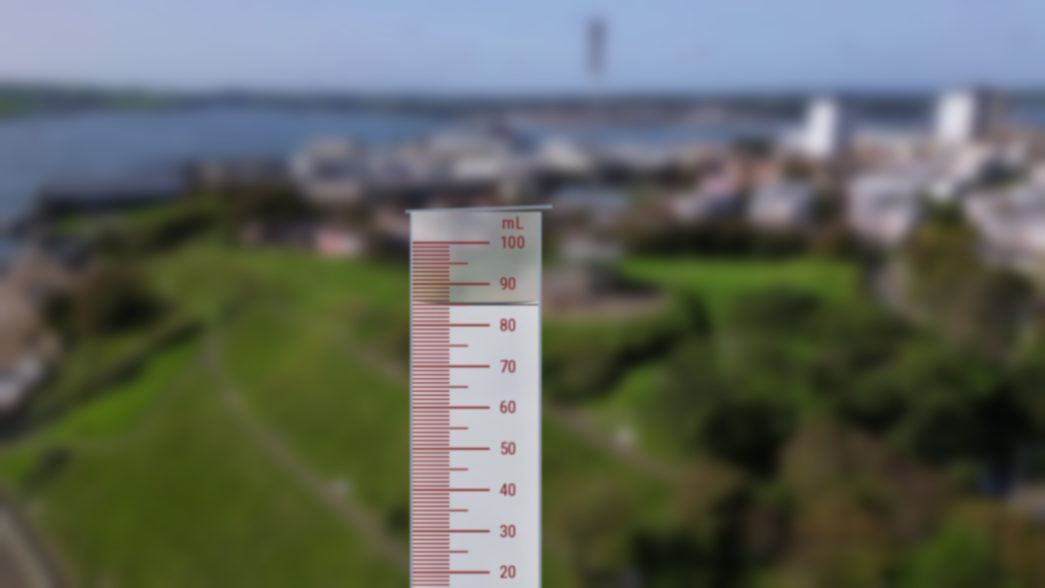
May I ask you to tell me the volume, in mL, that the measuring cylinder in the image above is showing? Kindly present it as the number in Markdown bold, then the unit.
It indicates **85** mL
